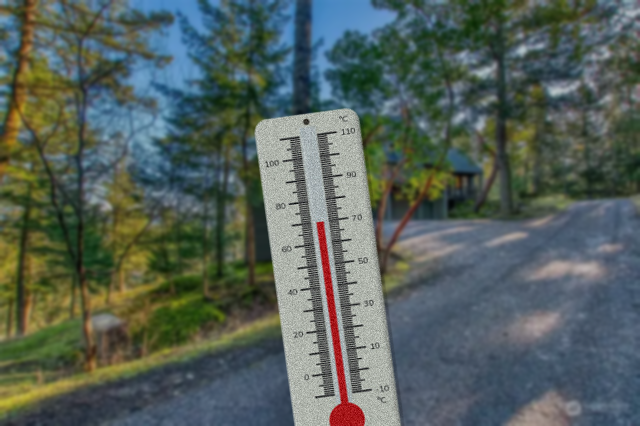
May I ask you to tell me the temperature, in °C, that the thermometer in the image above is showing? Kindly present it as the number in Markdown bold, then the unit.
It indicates **70** °C
